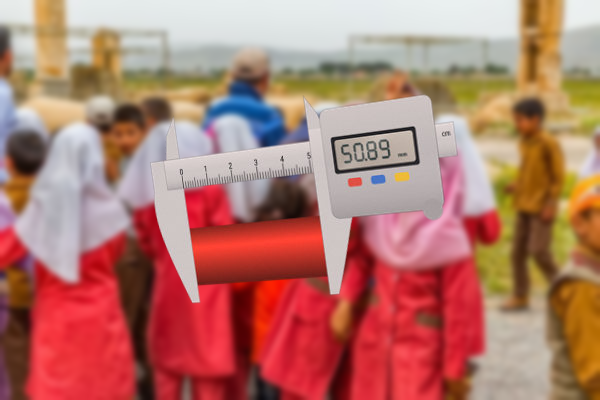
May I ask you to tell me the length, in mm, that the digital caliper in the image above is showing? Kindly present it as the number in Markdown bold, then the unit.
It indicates **50.89** mm
